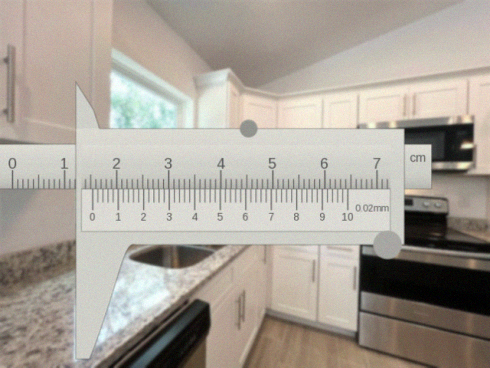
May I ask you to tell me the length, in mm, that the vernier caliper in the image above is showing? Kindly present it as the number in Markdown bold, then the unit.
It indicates **15.4** mm
